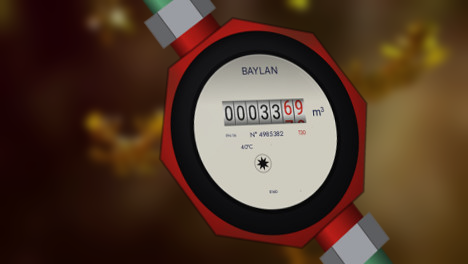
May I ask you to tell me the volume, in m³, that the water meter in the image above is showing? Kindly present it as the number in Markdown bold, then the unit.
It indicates **33.69** m³
